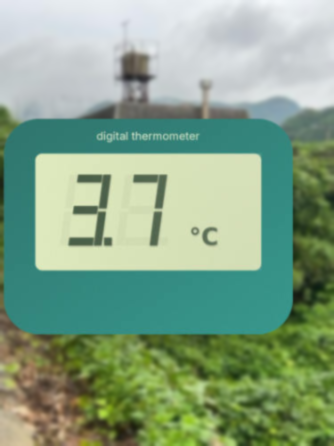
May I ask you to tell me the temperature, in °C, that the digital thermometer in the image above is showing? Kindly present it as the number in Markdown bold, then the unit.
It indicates **3.7** °C
